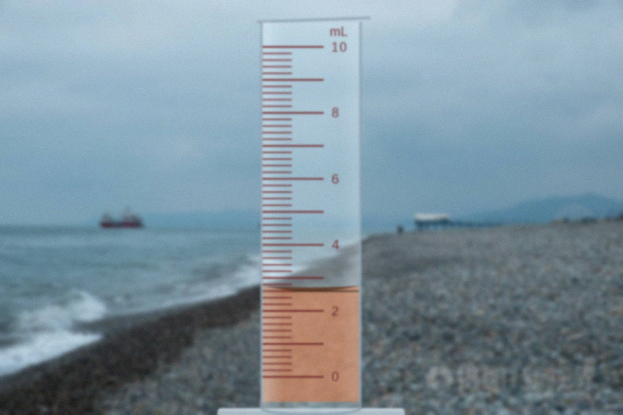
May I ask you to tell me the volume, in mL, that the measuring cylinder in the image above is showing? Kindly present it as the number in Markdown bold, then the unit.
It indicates **2.6** mL
